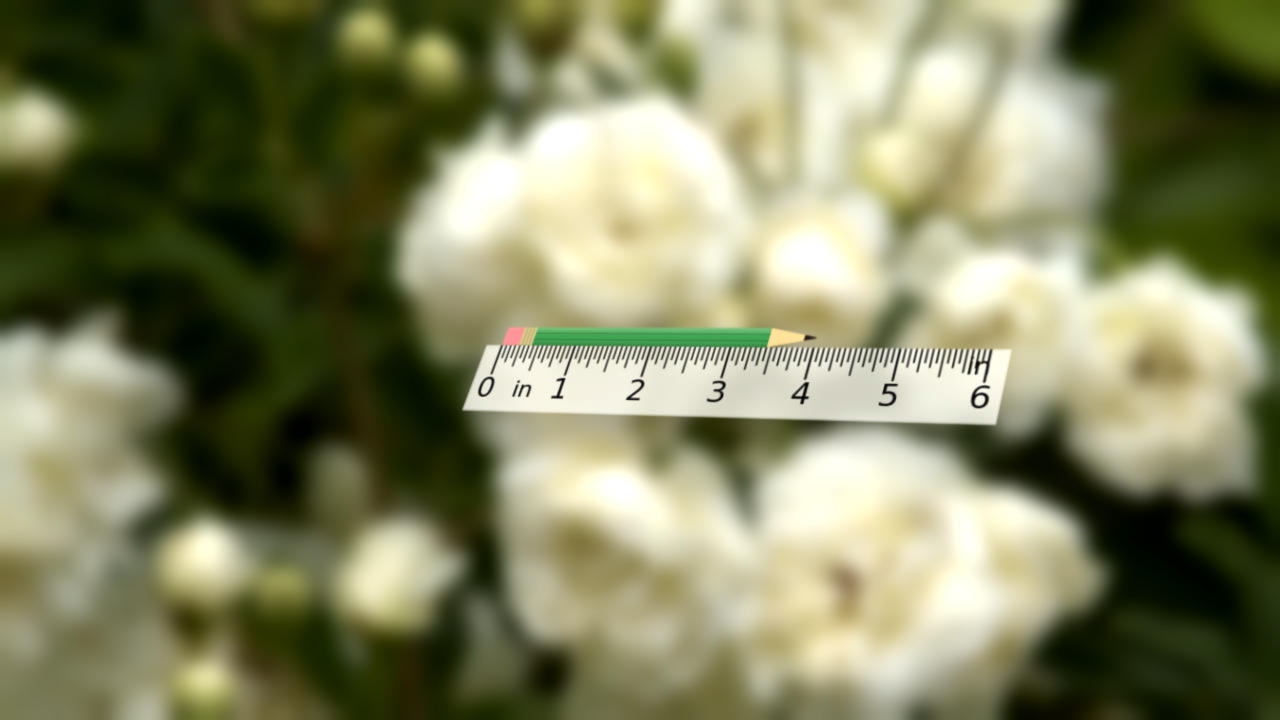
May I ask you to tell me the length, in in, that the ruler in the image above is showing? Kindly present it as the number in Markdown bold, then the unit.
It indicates **4** in
